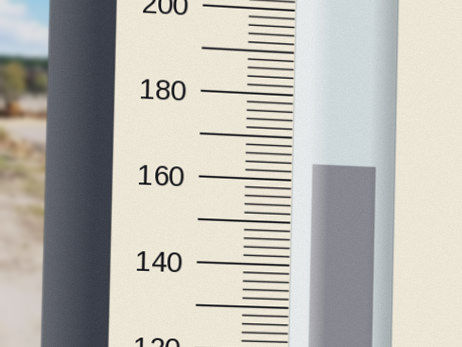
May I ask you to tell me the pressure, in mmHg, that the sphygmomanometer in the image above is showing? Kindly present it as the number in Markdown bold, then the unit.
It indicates **164** mmHg
